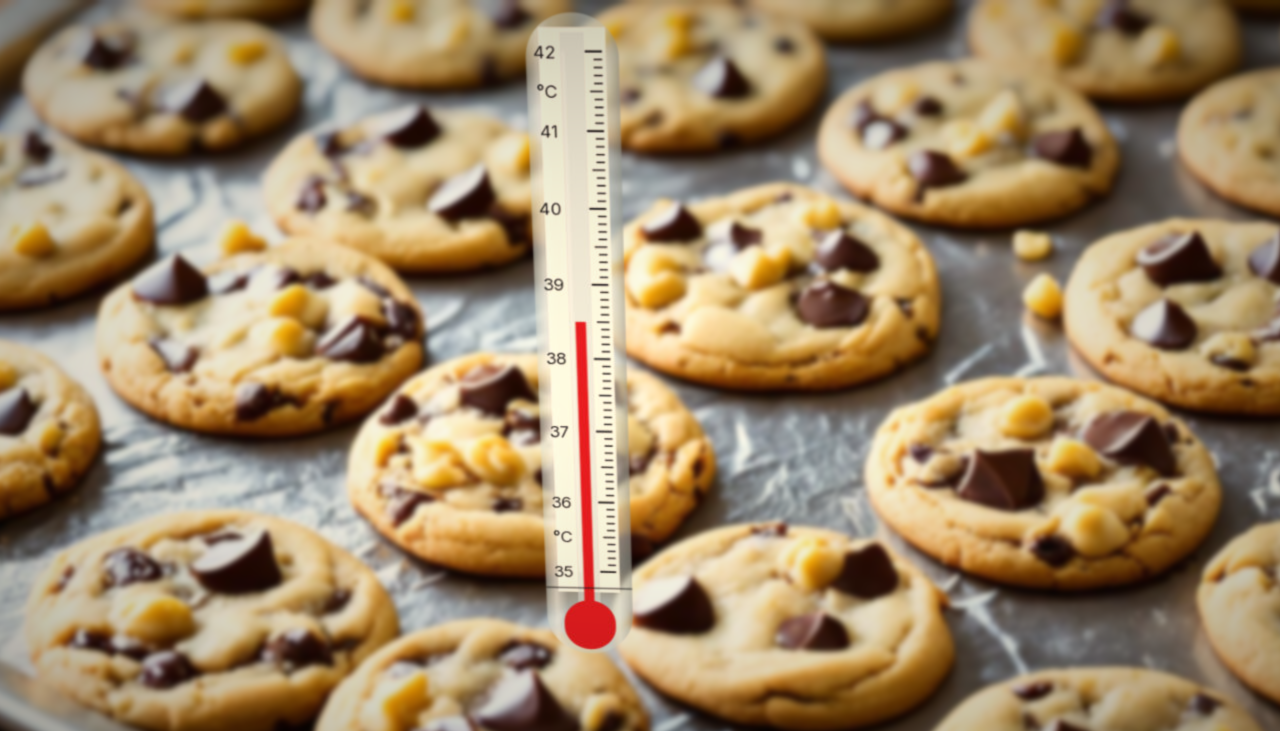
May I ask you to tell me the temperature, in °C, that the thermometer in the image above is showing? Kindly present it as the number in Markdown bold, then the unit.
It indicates **38.5** °C
